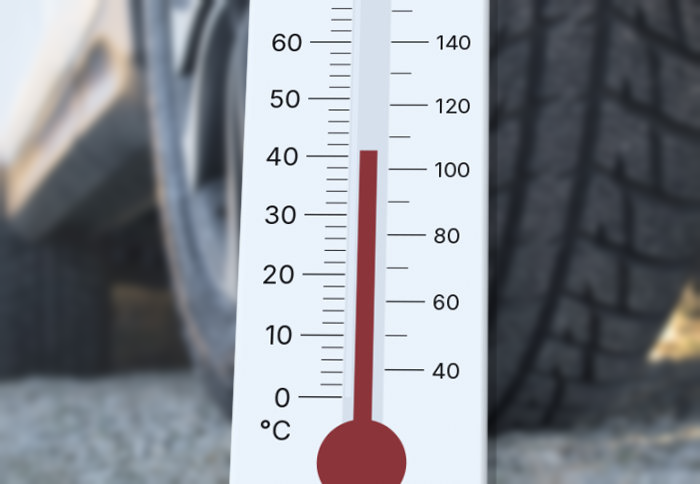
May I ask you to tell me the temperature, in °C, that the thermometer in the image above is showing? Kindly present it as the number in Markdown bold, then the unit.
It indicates **41** °C
